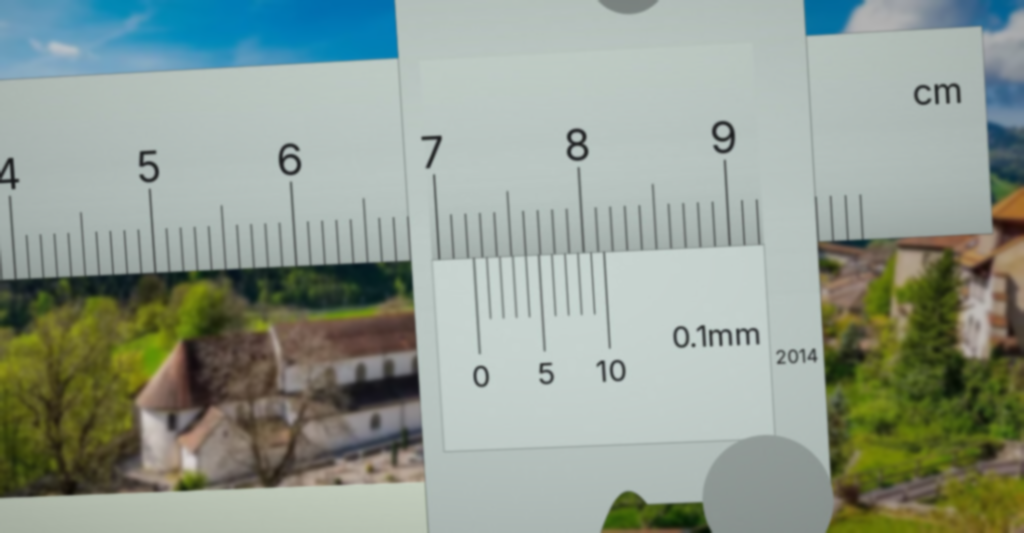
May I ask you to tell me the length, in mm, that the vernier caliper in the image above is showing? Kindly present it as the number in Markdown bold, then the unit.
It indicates **72.4** mm
